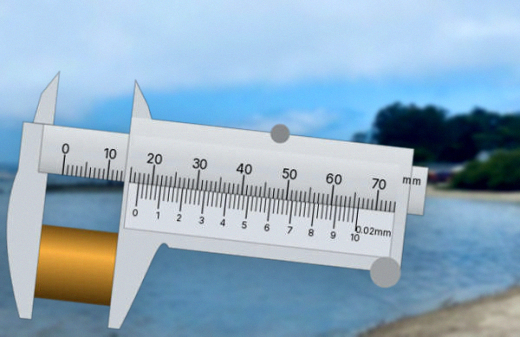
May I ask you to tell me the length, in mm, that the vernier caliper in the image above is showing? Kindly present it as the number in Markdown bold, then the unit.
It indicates **17.0** mm
